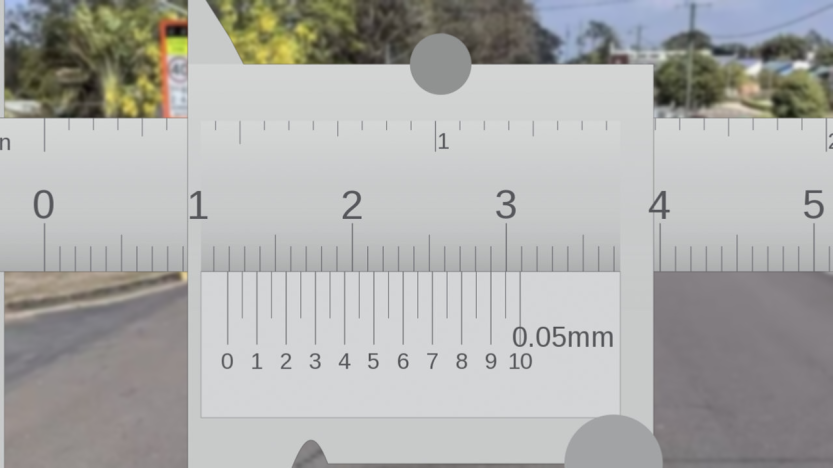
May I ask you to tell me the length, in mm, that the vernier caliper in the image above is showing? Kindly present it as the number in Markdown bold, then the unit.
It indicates **11.9** mm
